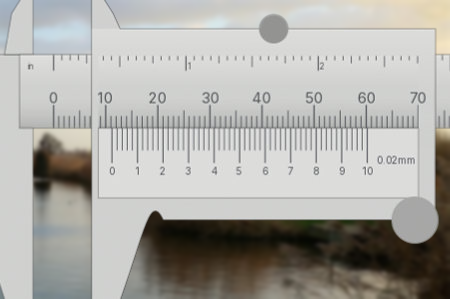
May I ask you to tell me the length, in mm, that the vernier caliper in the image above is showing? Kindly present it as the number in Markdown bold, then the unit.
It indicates **11.2** mm
